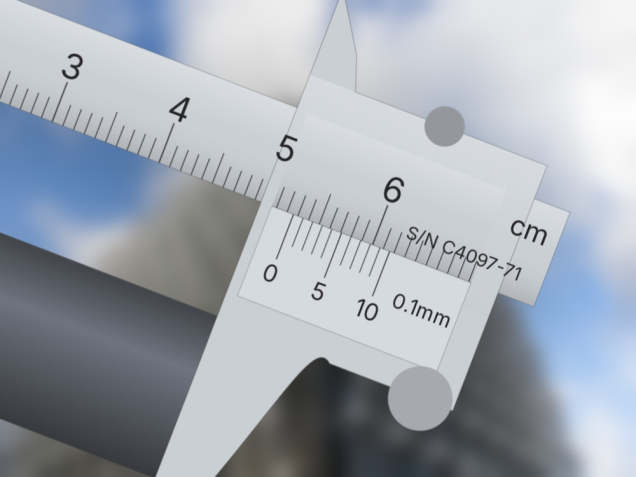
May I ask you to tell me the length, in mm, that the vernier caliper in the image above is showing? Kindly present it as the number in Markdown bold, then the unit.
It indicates **52.6** mm
